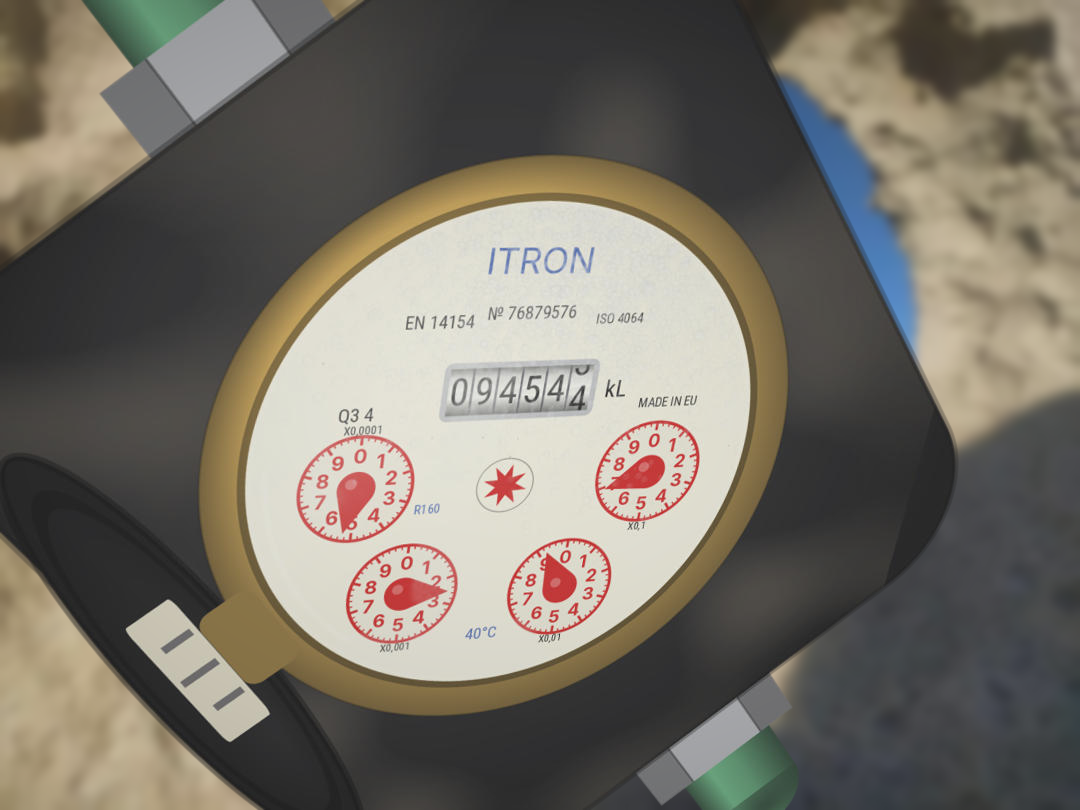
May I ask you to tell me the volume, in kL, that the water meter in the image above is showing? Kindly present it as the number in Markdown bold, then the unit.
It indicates **94543.6925** kL
